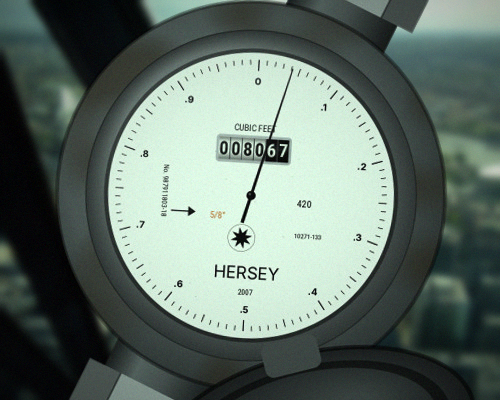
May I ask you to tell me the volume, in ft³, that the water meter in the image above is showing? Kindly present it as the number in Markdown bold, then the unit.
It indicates **8067.04** ft³
